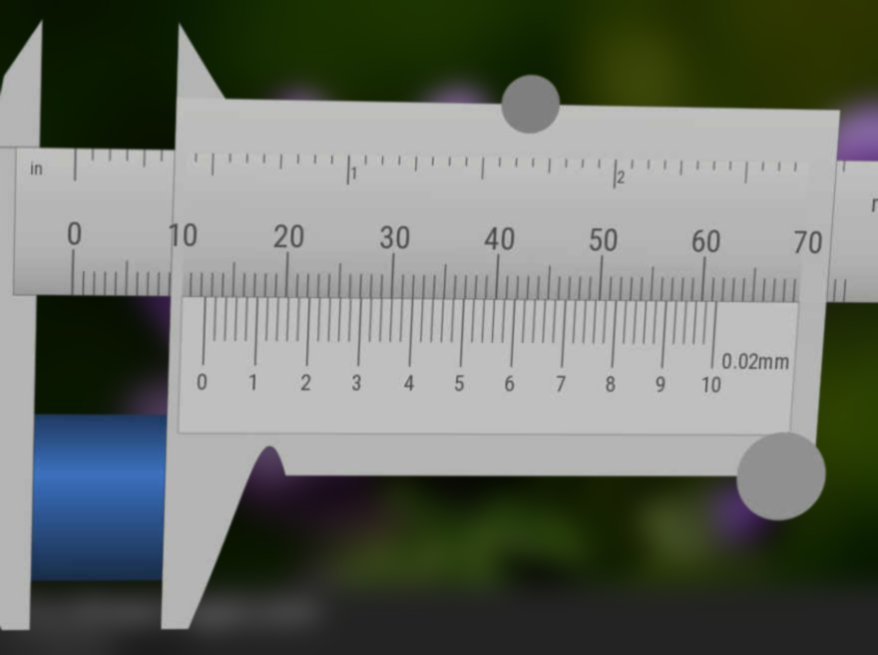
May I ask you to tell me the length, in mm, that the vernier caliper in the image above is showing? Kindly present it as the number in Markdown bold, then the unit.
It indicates **12.4** mm
